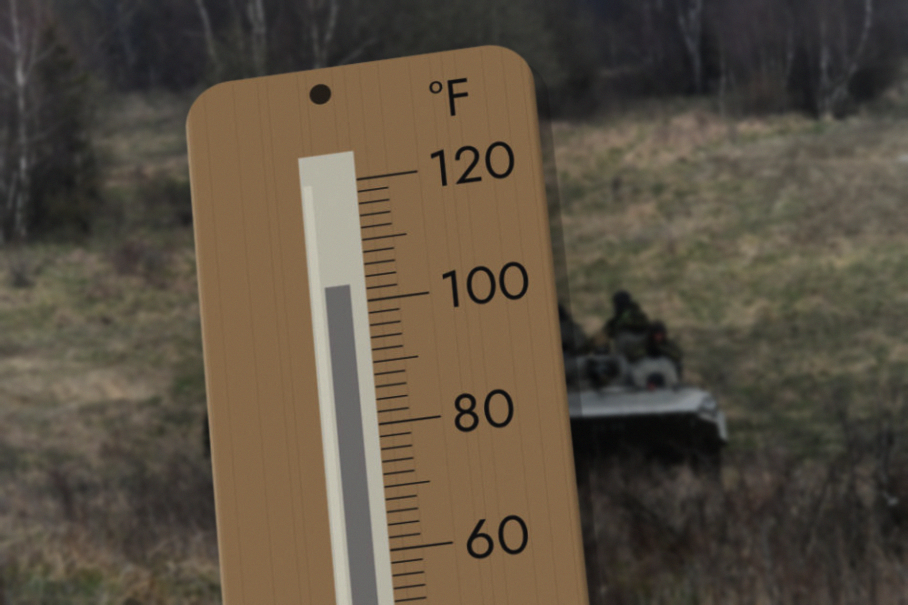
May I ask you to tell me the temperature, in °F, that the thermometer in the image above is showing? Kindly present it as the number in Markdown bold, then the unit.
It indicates **103** °F
